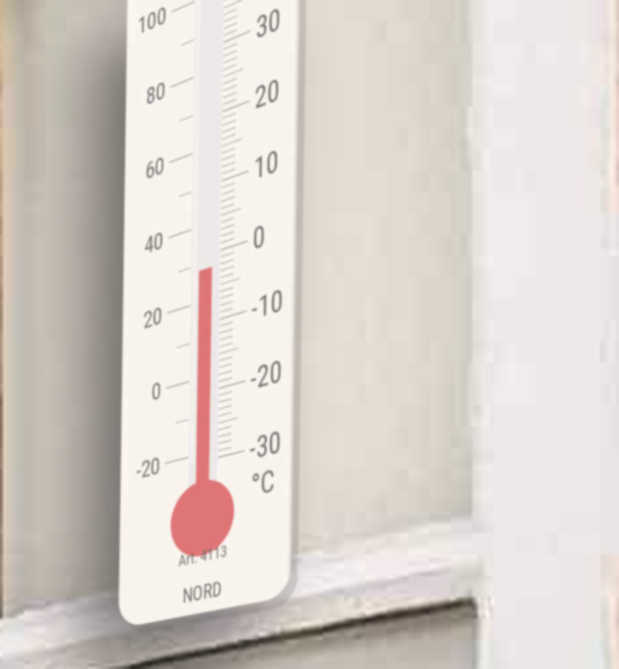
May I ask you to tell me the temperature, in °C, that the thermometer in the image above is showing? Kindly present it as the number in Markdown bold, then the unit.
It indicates **-2** °C
